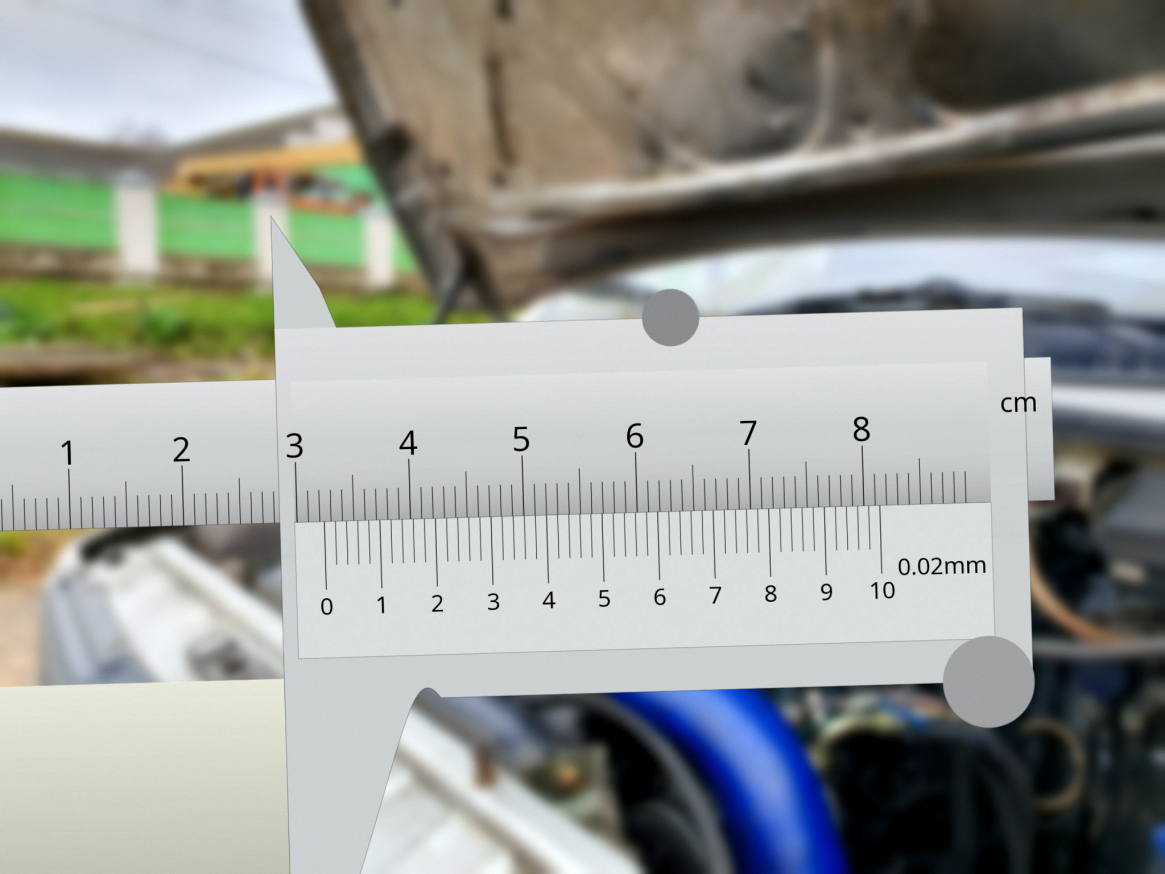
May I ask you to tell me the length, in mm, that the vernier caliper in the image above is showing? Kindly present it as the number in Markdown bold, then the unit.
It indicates **32.4** mm
